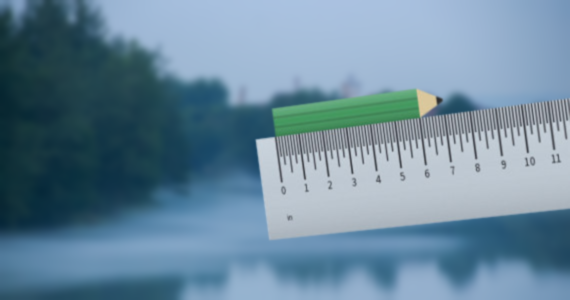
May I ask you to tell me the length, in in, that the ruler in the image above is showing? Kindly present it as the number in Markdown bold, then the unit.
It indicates **7** in
